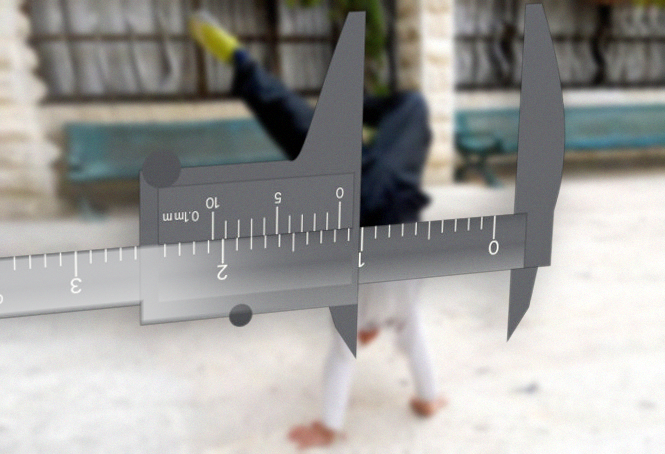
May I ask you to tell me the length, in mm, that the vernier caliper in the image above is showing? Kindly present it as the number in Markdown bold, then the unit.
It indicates **11.7** mm
